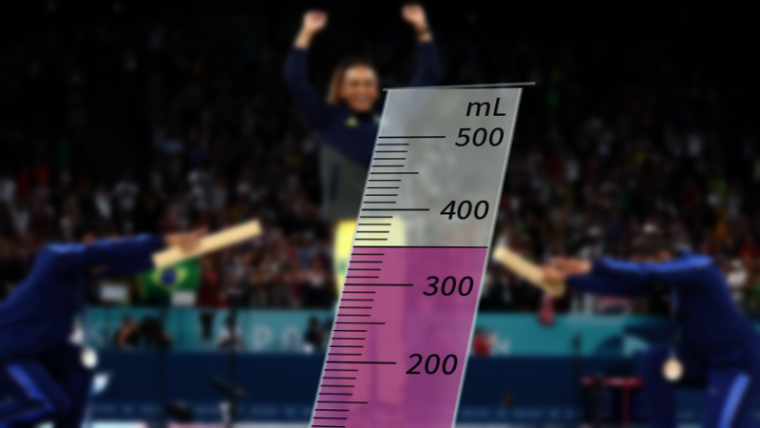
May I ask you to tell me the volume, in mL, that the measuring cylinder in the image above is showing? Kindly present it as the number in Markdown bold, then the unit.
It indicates **350** mL
